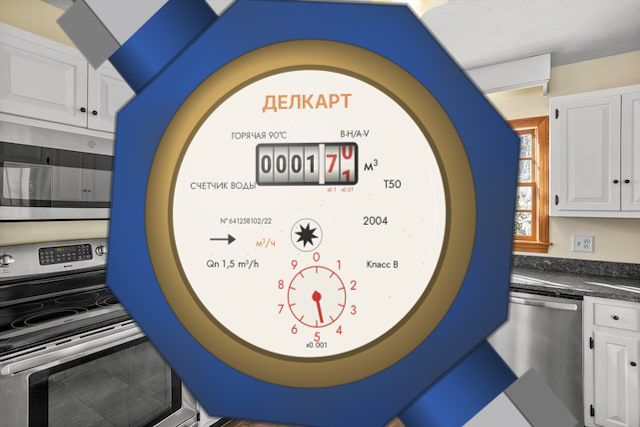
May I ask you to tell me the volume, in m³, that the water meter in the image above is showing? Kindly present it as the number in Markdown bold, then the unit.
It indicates **1.704** m³
